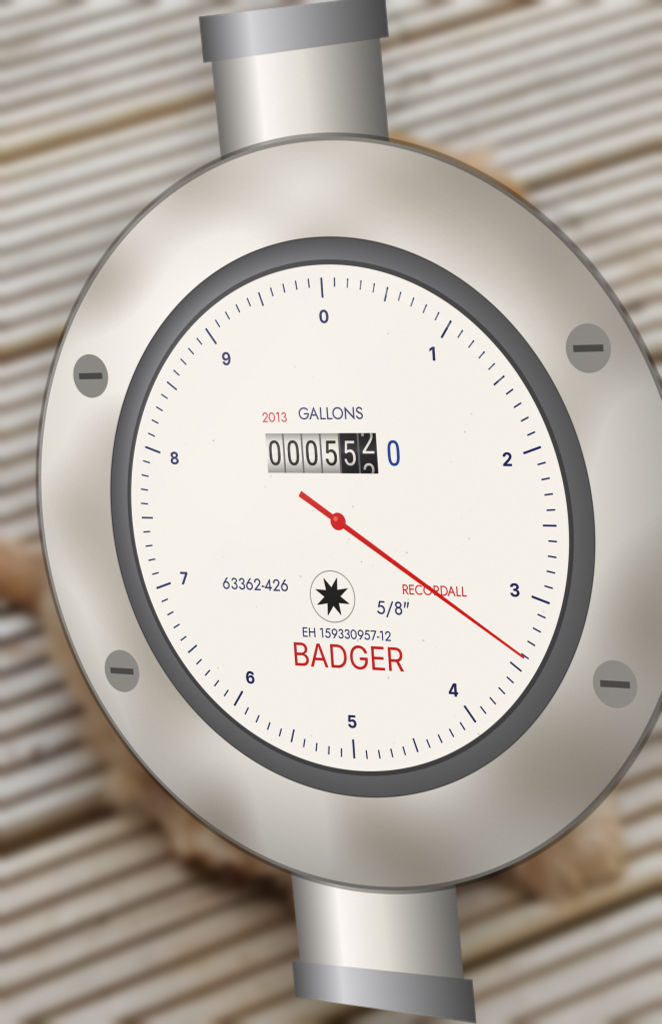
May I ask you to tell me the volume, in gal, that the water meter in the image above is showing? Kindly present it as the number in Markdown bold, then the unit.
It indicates **5523.4** gal
